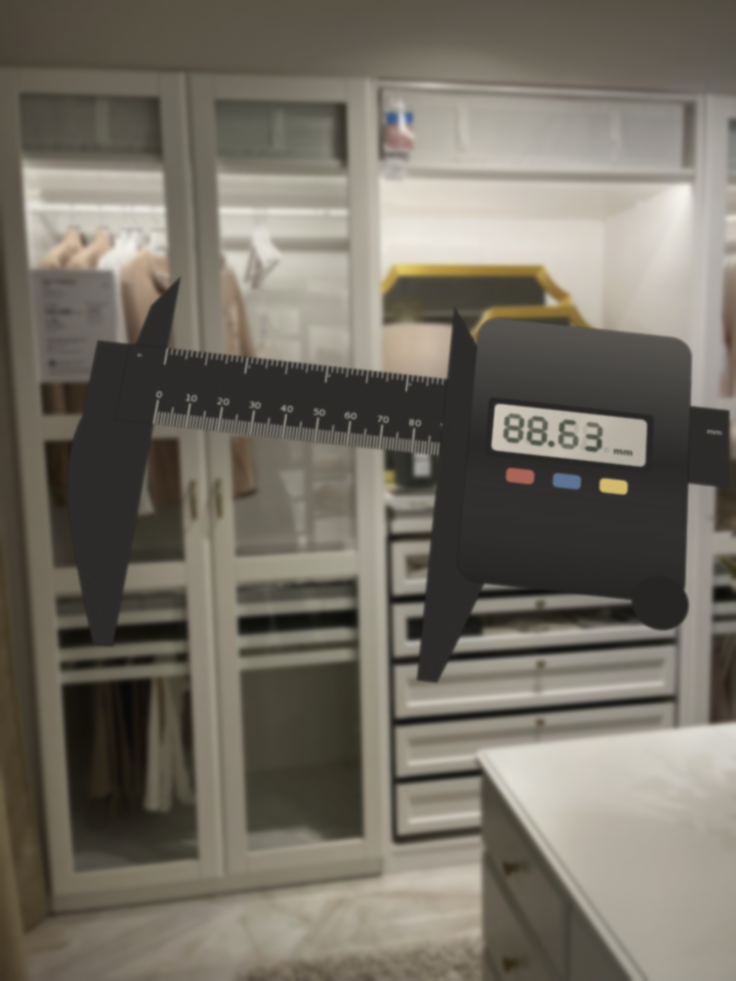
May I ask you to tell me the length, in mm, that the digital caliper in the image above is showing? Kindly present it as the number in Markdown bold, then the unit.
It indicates **88.63** mm
